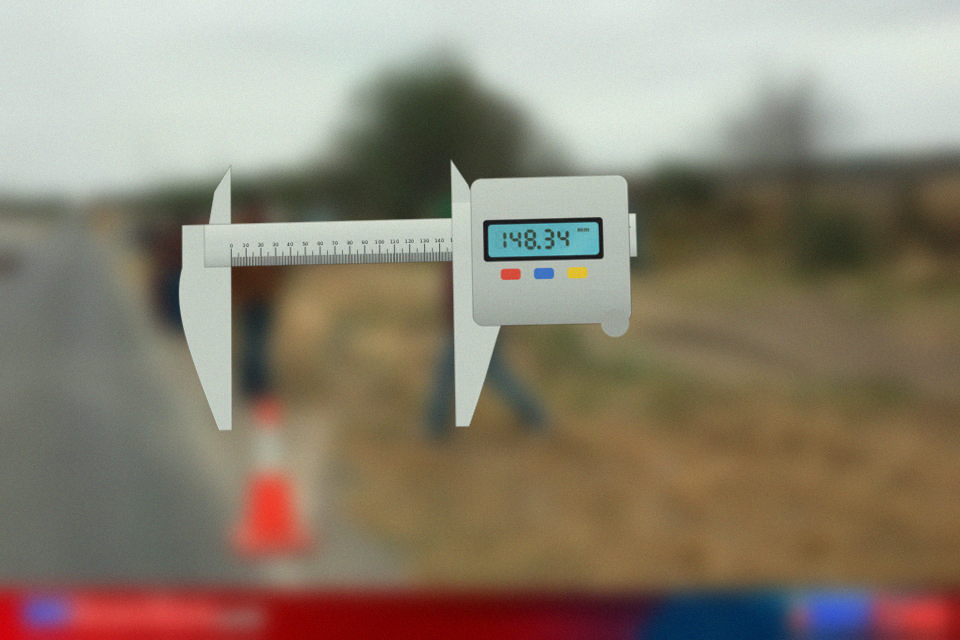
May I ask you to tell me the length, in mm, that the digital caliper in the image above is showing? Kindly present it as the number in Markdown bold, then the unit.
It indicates **148.34** mm
